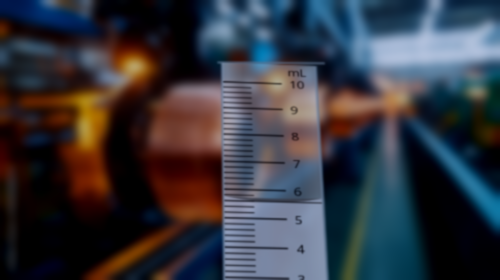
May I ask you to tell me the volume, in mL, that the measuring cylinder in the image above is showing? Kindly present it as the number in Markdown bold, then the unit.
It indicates **5.6** mL
